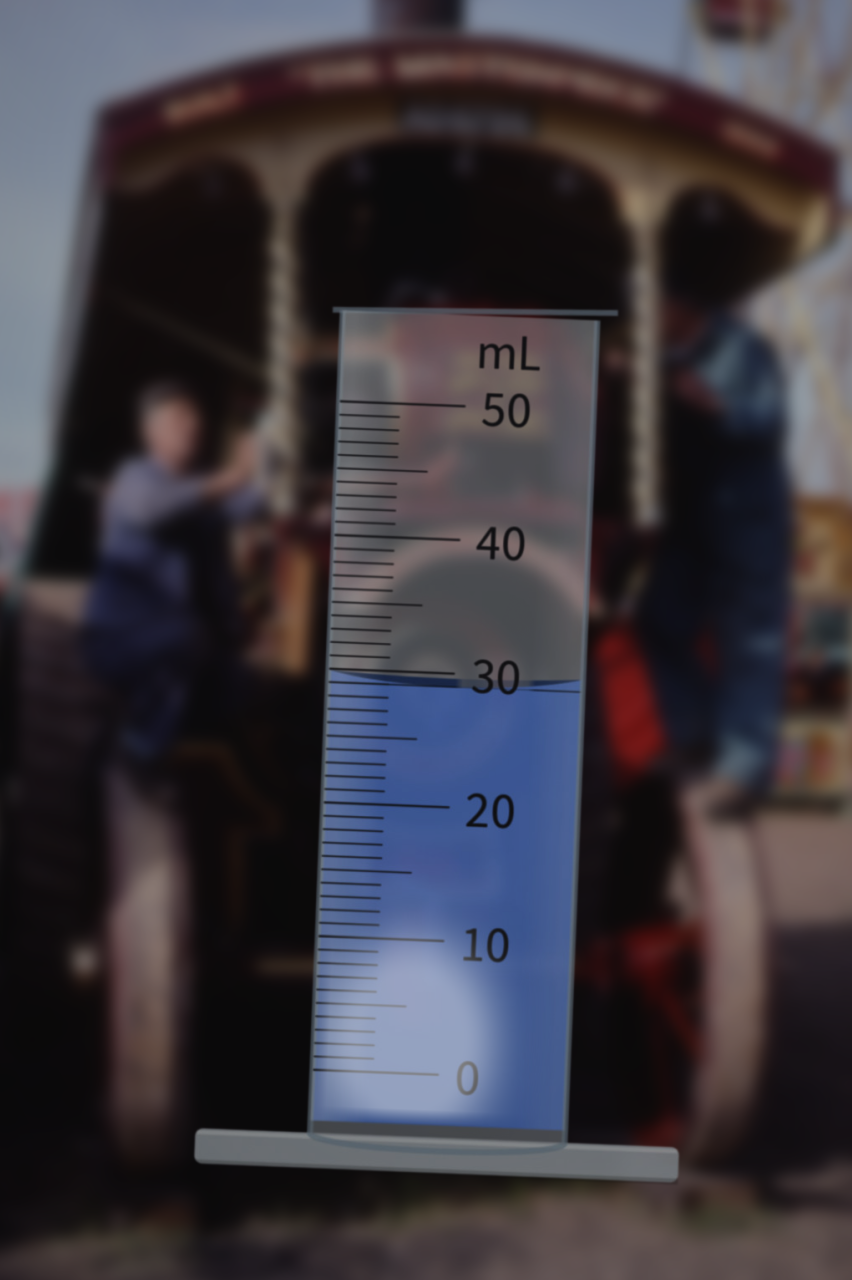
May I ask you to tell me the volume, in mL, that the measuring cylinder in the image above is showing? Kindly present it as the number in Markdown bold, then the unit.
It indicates **29** mL
